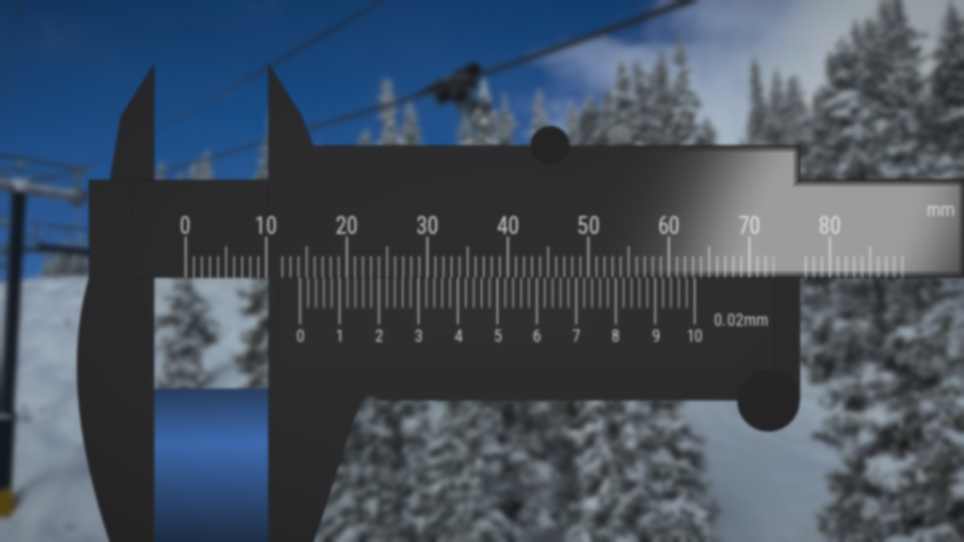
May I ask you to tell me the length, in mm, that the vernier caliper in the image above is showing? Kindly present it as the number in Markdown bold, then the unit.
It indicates **14.2** mm
